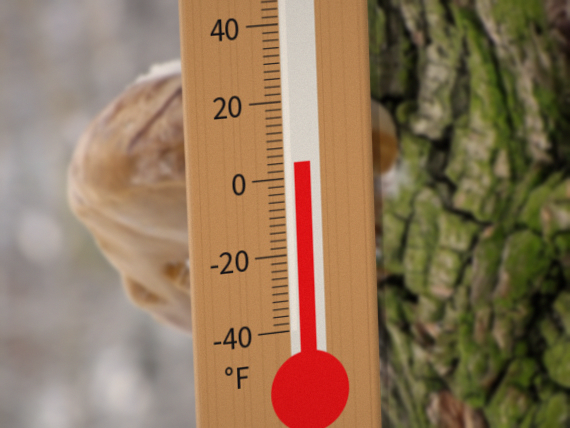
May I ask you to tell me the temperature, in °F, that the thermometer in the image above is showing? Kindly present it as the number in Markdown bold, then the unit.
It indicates **4** °F
